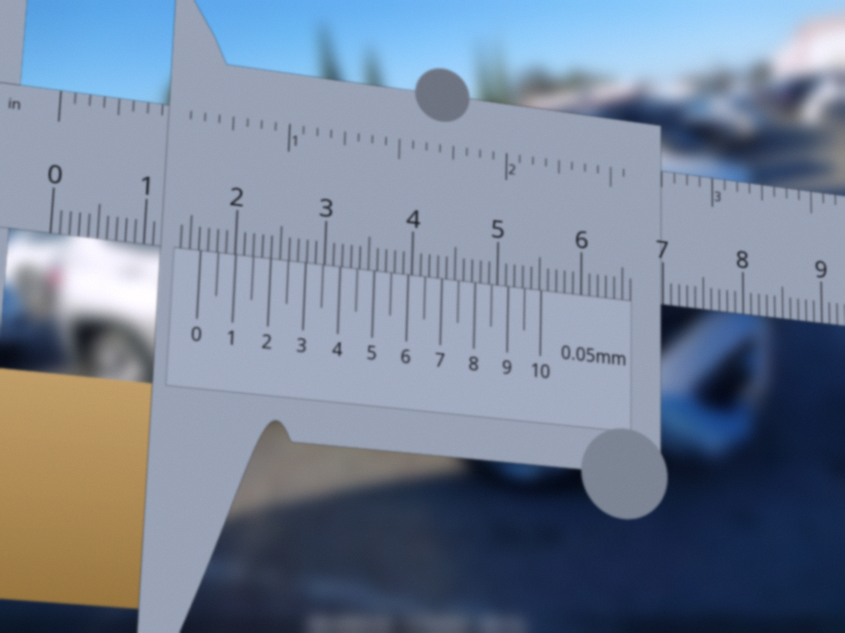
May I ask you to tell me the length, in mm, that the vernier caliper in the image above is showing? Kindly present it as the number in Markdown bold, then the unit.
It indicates **16.2** mm
